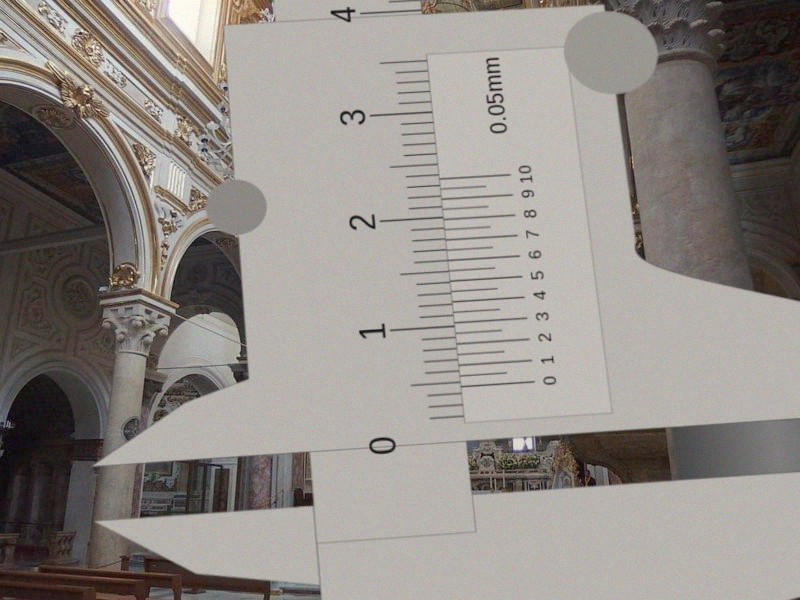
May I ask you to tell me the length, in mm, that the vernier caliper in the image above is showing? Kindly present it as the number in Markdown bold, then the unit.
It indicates **4.6** mm
